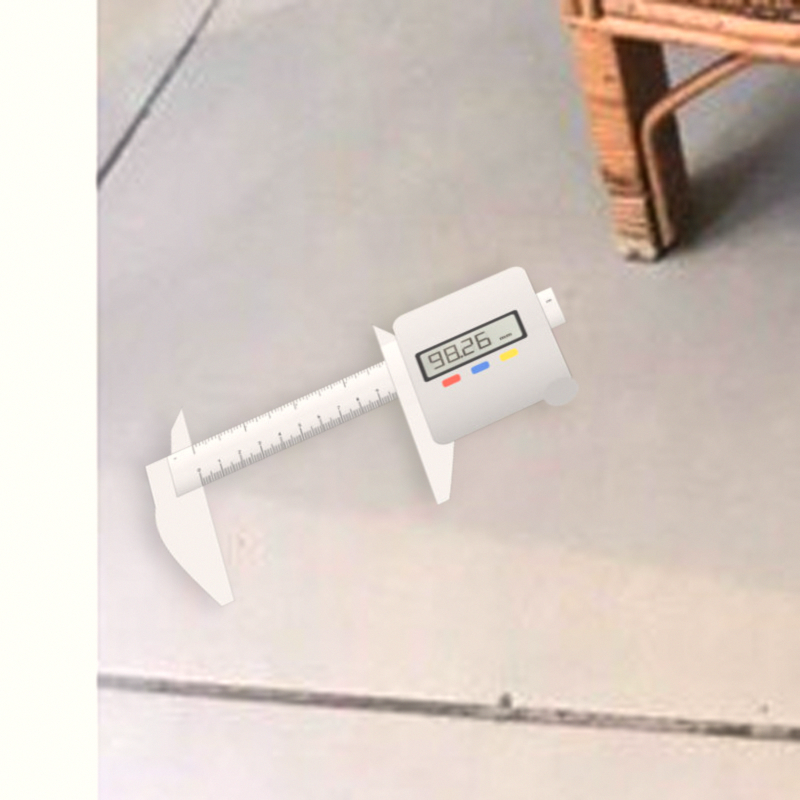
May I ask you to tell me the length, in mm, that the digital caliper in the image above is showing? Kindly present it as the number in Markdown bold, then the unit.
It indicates **98.26** mm
